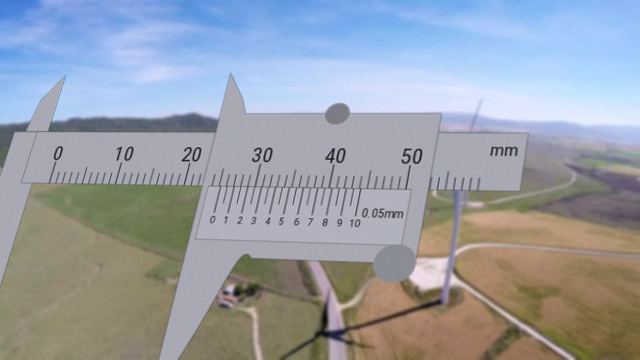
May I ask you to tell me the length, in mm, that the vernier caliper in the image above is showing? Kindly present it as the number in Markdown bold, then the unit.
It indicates **25.2** mm
